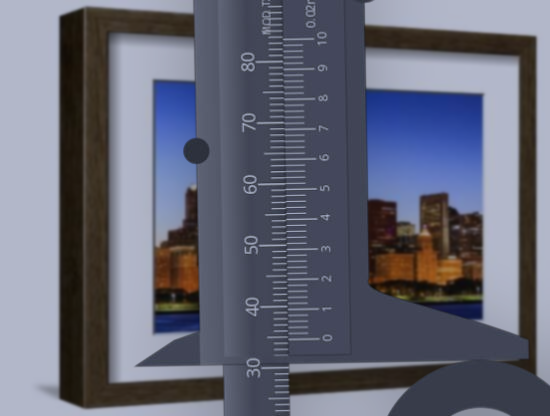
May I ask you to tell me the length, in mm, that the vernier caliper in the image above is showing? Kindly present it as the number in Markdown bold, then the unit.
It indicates **34.6** mm
